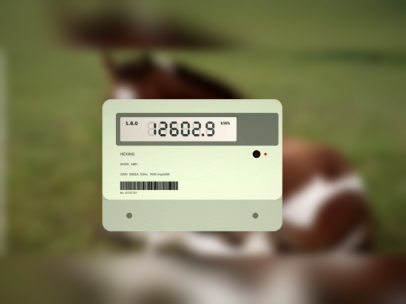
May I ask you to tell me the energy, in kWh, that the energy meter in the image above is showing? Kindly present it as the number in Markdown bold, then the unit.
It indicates **12602.9** kWh
